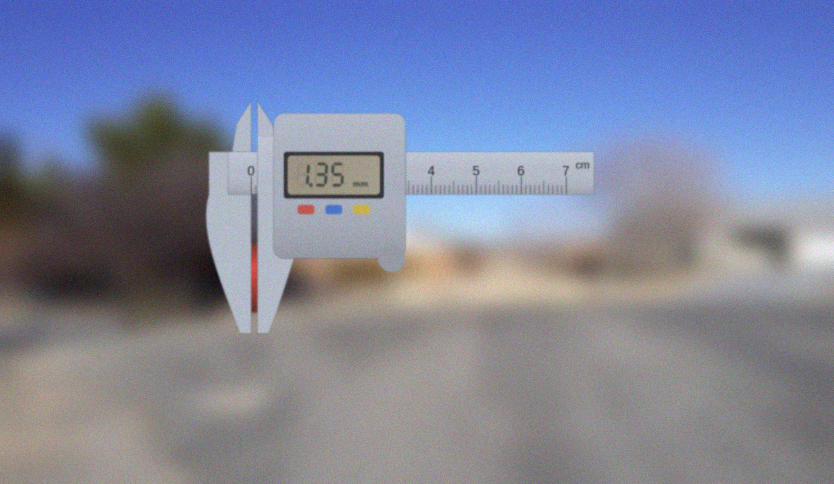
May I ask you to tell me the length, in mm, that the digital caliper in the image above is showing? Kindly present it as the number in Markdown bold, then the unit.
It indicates **1.35** mm
